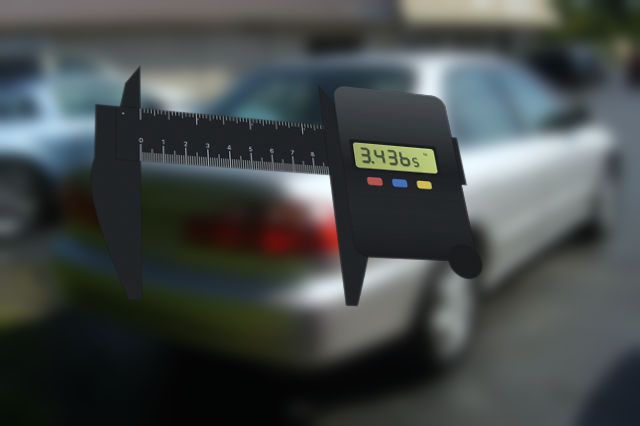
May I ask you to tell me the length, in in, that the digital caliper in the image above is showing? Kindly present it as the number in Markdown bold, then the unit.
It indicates **3.4365** in
